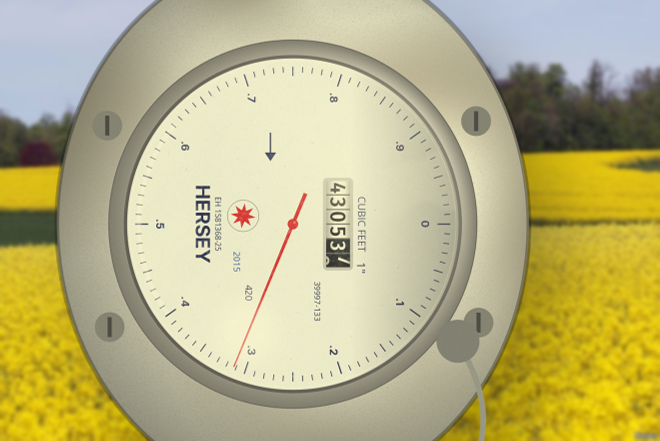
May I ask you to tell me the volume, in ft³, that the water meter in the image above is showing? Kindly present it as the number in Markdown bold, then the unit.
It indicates **430537.31** ft³
